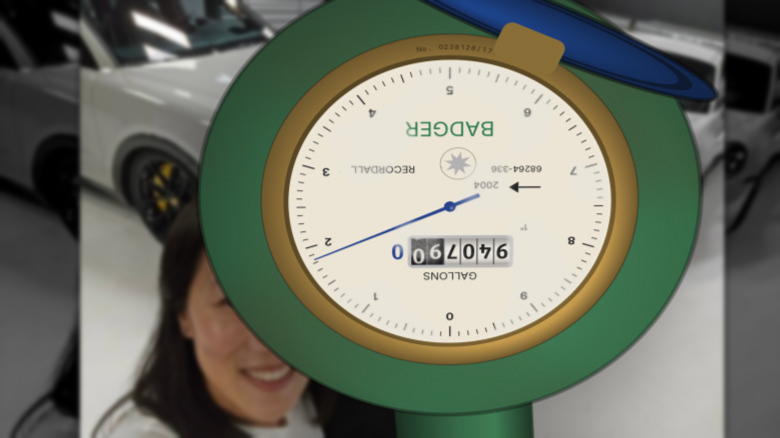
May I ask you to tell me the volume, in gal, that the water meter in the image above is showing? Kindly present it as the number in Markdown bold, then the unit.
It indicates **9407901.8** gal
